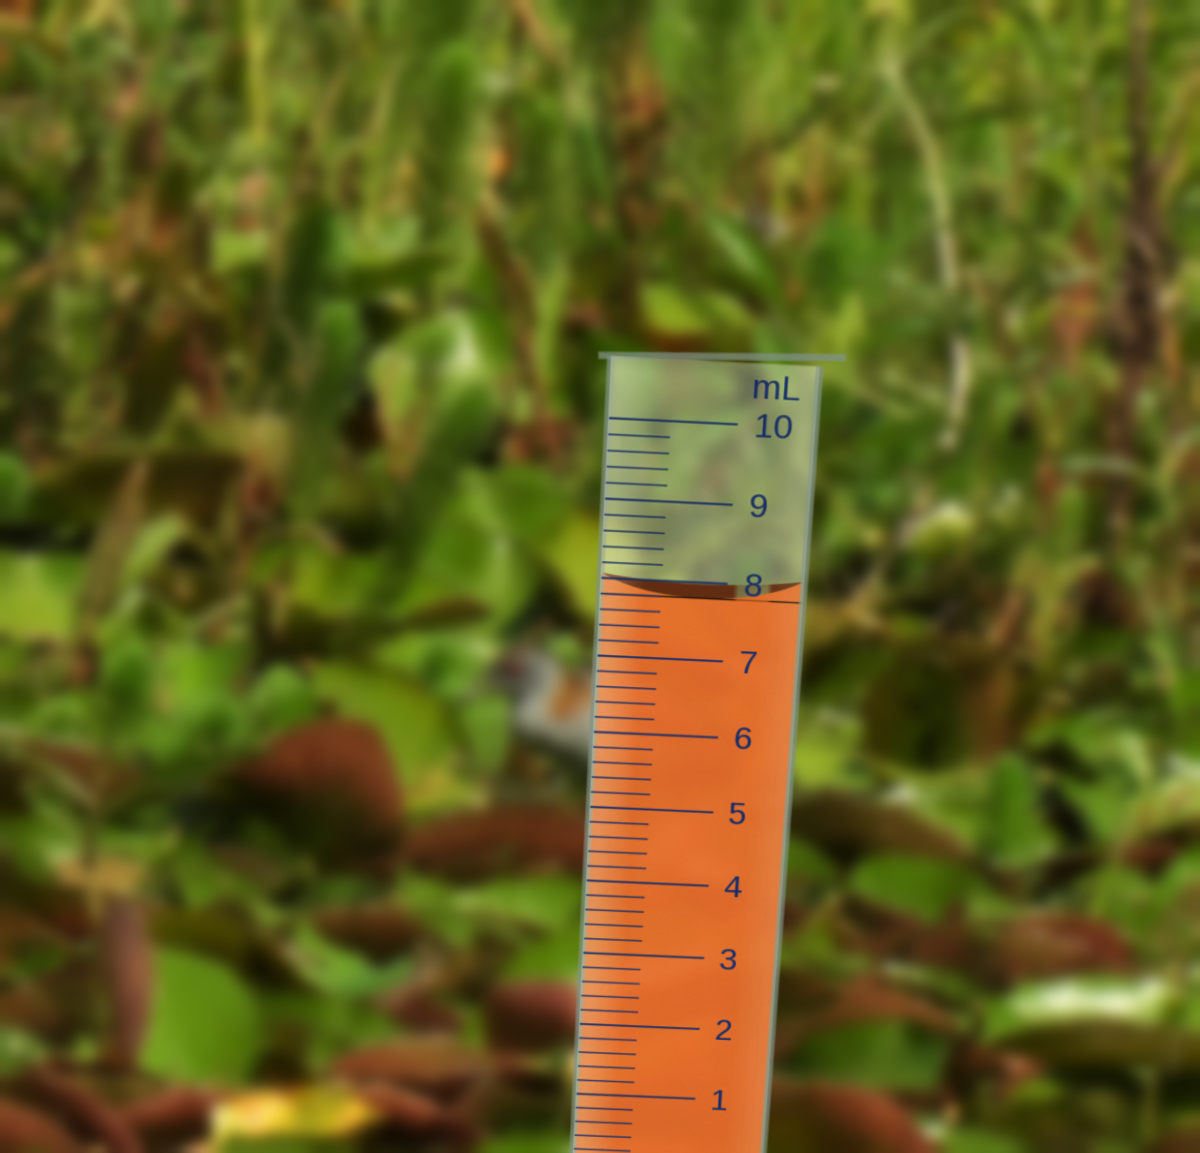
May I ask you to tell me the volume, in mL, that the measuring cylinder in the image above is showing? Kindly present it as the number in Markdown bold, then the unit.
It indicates **7.8** mL
